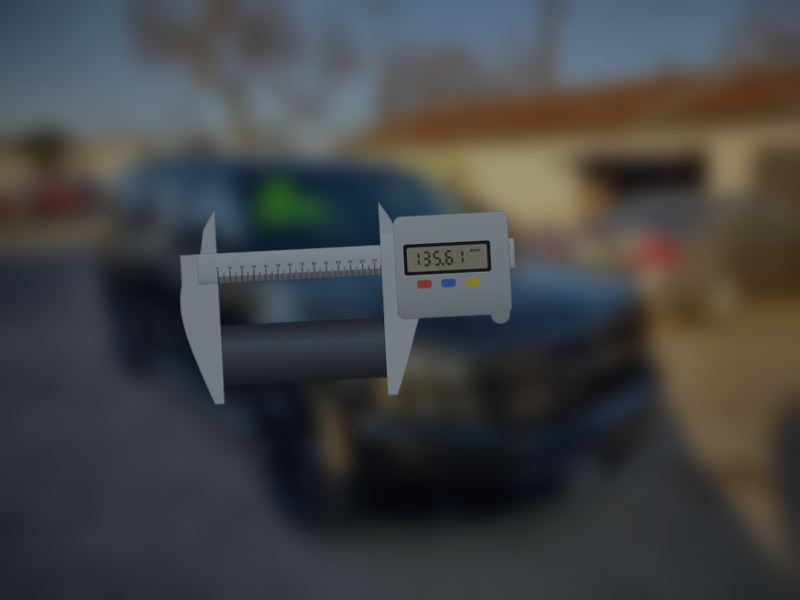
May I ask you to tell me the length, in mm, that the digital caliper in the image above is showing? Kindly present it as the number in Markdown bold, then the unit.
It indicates **135.61** mm
